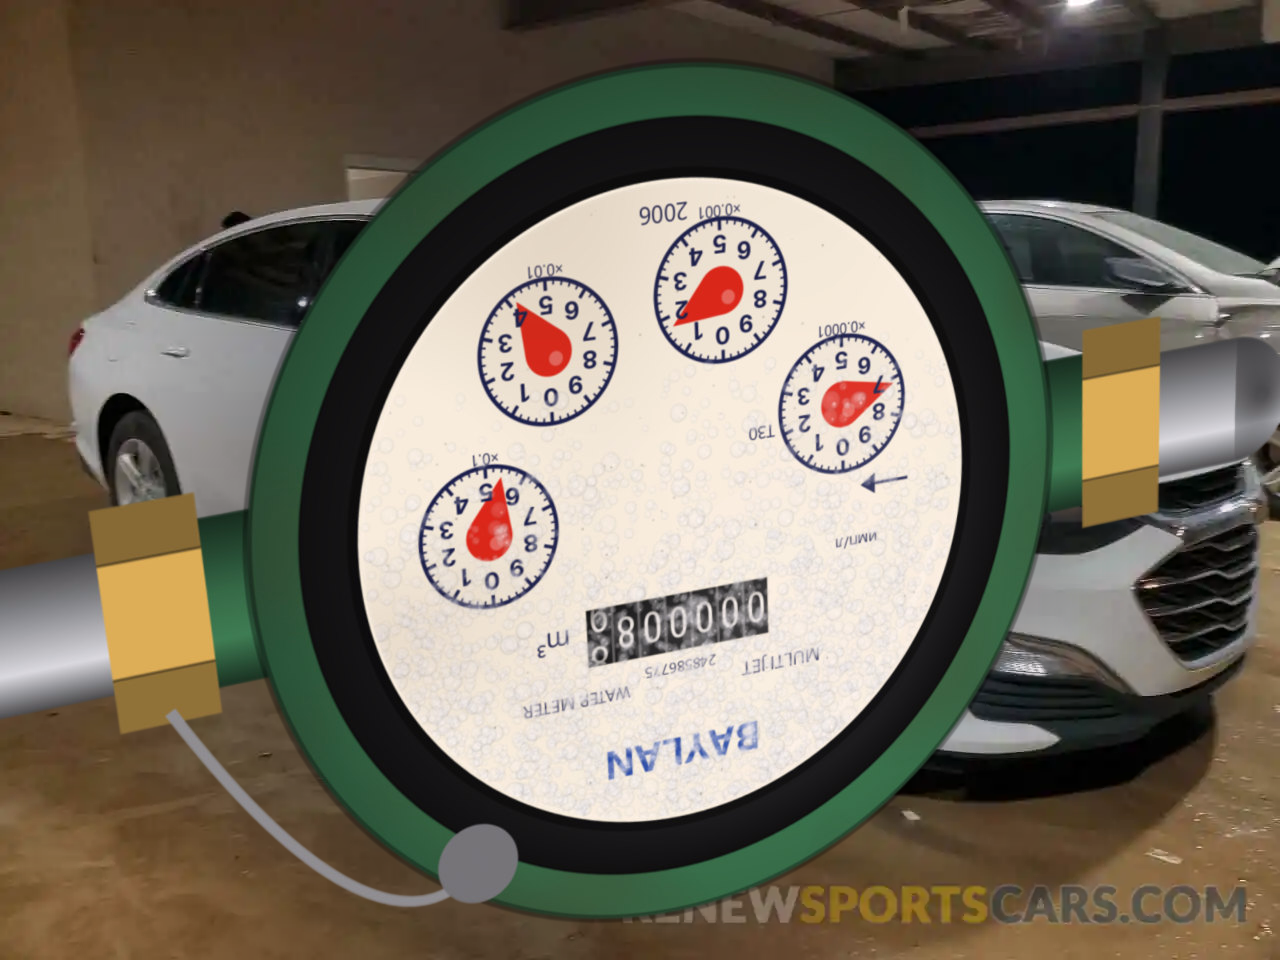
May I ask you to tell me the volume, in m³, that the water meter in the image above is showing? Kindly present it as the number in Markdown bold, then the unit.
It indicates **88.5417** m³
